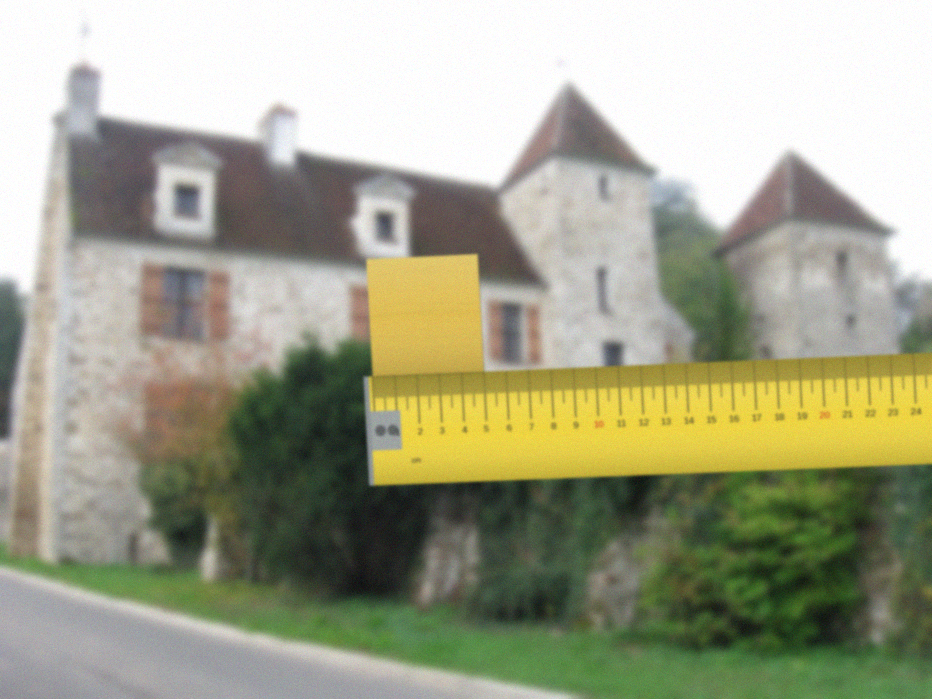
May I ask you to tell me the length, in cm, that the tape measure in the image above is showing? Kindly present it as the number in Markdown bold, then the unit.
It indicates **5** cm
